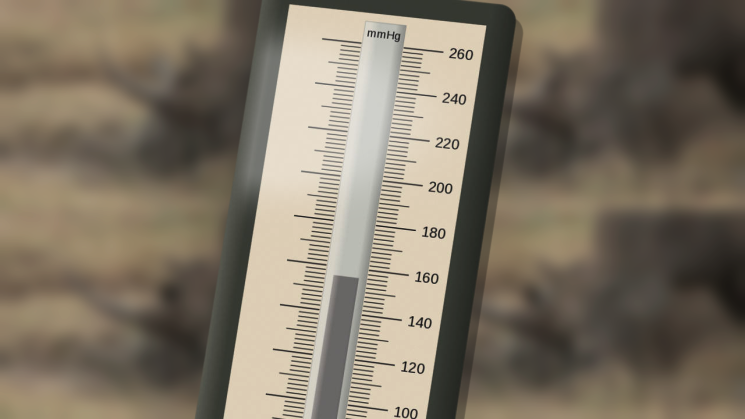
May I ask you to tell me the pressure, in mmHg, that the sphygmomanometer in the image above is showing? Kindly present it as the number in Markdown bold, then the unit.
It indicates **156** mmHg
